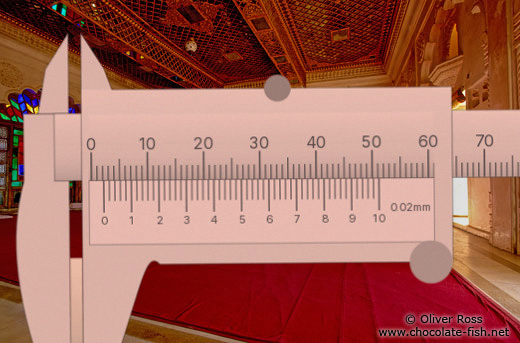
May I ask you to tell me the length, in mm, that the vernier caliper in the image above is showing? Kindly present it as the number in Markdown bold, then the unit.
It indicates **2.2** mm
